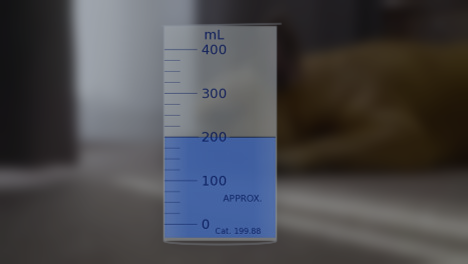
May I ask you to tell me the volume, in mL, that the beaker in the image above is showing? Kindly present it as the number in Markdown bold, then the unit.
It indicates **200** mL
